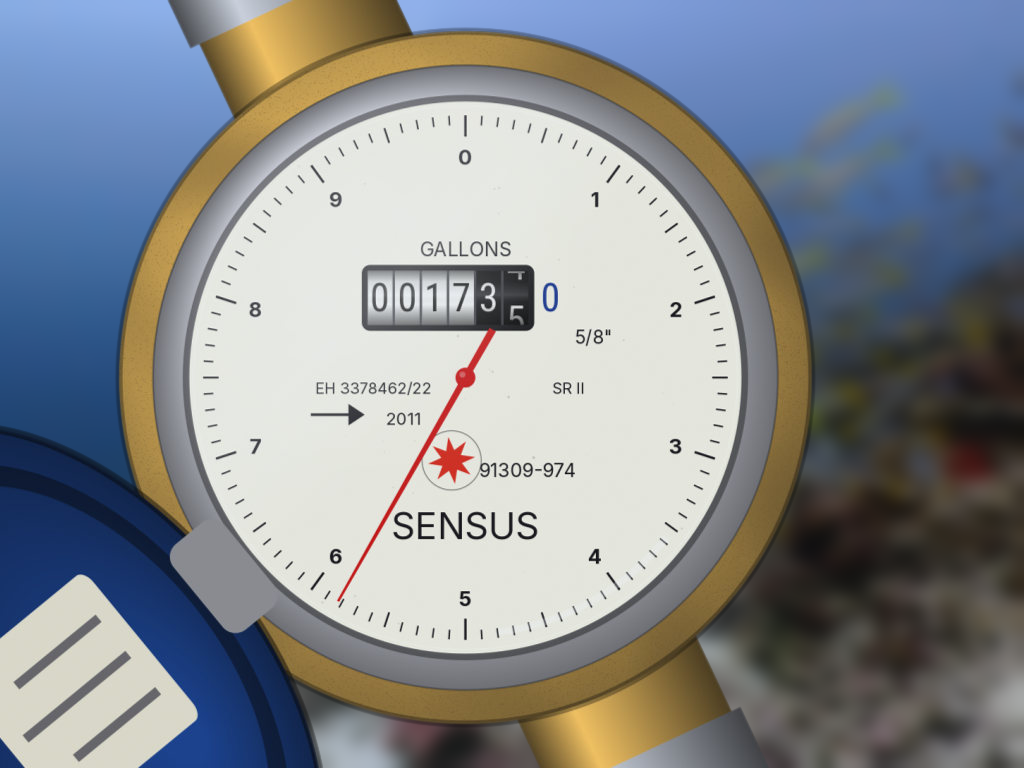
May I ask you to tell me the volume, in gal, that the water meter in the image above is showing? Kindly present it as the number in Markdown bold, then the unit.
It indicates **17345.8** gal
